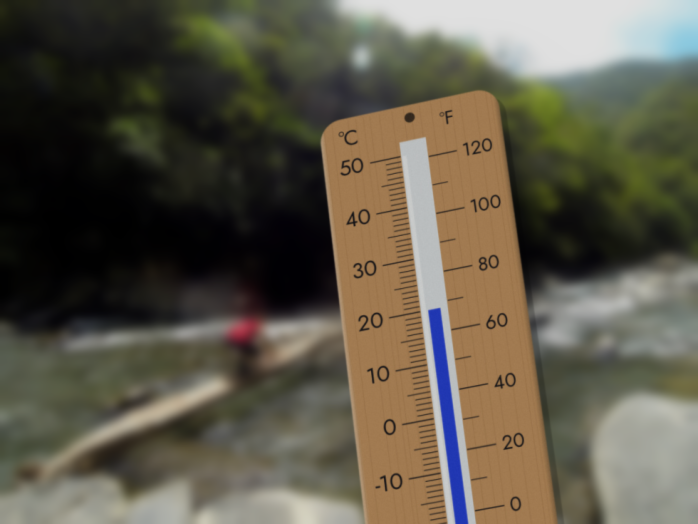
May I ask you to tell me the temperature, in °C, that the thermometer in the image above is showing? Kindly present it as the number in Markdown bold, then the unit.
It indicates **20** °C
